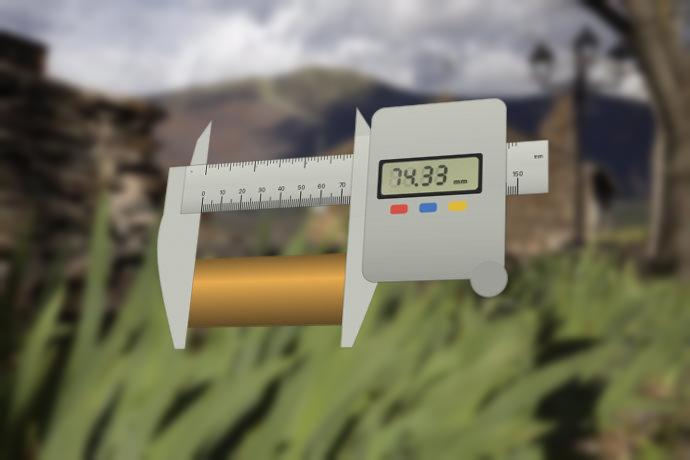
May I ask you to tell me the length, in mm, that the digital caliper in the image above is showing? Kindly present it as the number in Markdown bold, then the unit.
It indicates **74.33** mm
